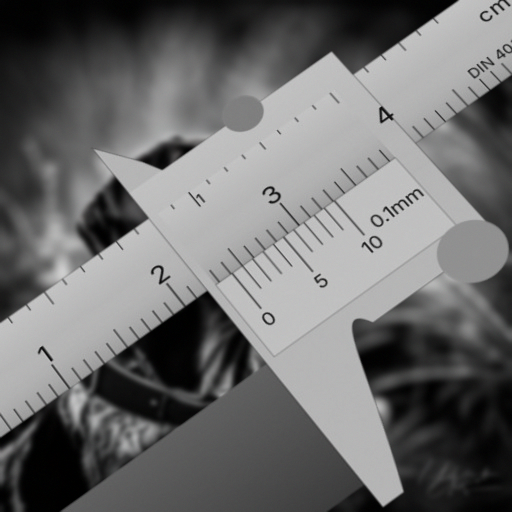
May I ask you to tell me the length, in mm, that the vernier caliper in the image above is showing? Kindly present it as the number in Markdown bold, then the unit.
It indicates **24.1** mm
